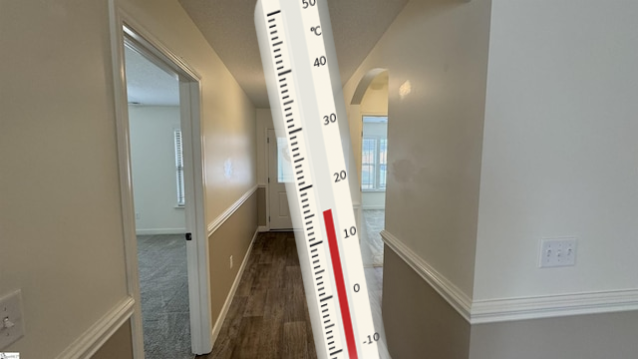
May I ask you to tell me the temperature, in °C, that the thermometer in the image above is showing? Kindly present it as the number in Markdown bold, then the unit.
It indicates **15** °C
